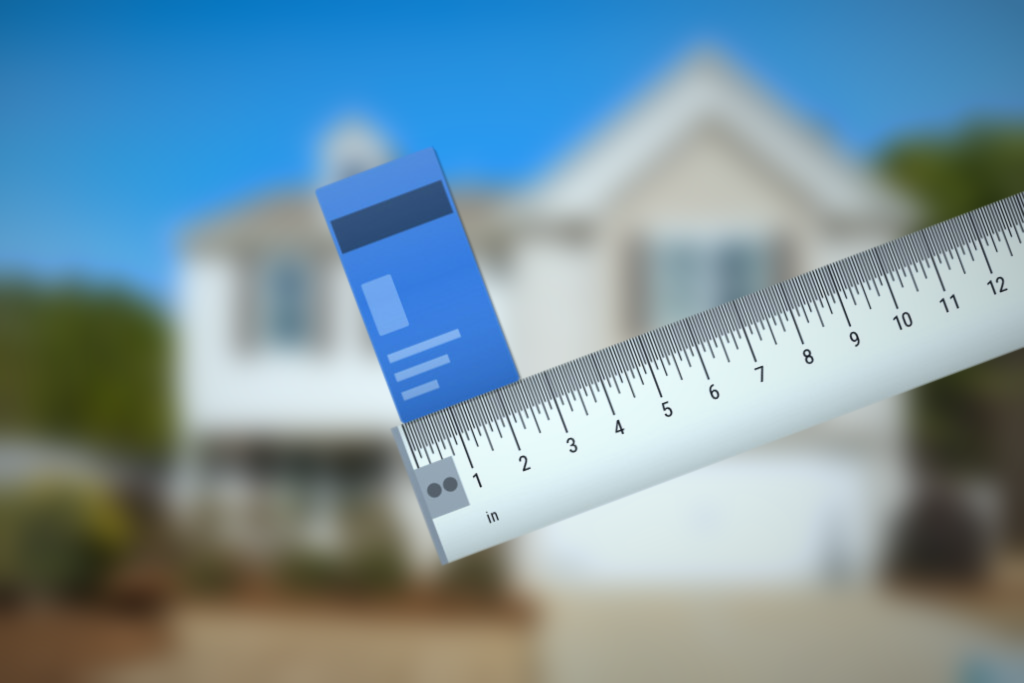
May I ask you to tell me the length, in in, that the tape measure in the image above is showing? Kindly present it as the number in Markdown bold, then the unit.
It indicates **2.5** in
